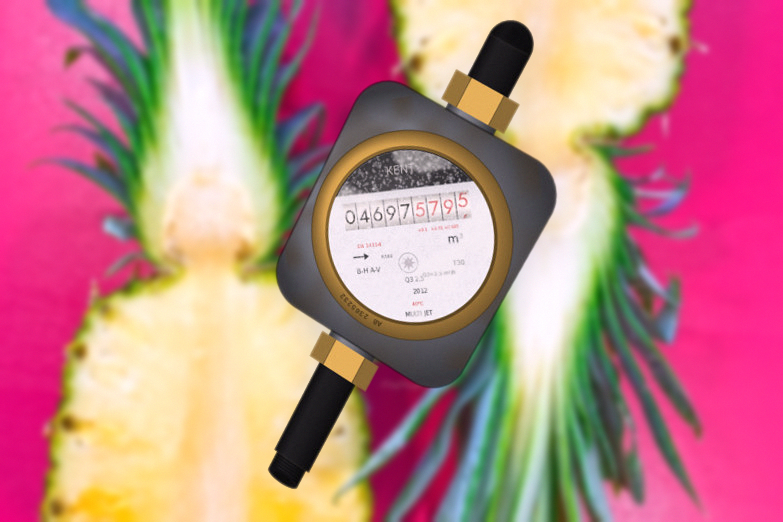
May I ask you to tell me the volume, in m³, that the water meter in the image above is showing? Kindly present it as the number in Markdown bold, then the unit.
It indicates **4697.5795** m³
